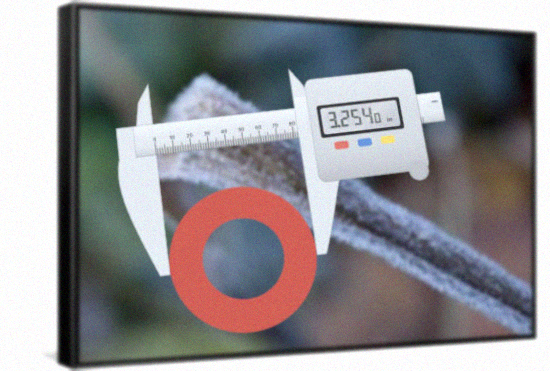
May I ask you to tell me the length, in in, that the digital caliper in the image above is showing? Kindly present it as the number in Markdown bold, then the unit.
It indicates **3.2540** in
